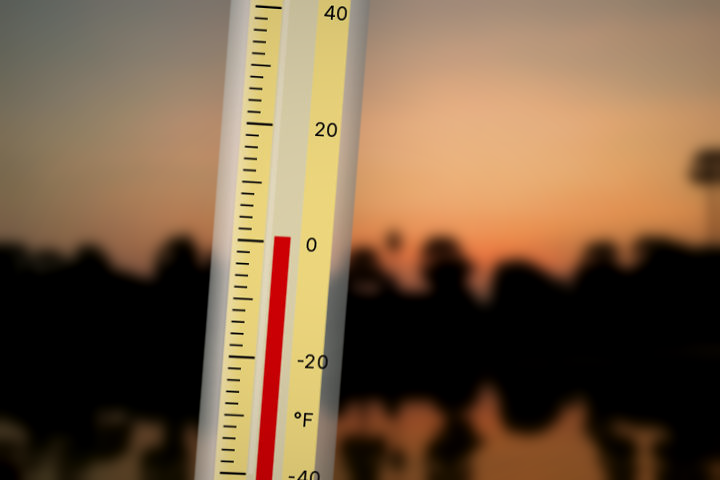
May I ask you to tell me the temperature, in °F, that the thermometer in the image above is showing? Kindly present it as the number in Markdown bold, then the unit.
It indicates **1** °F
